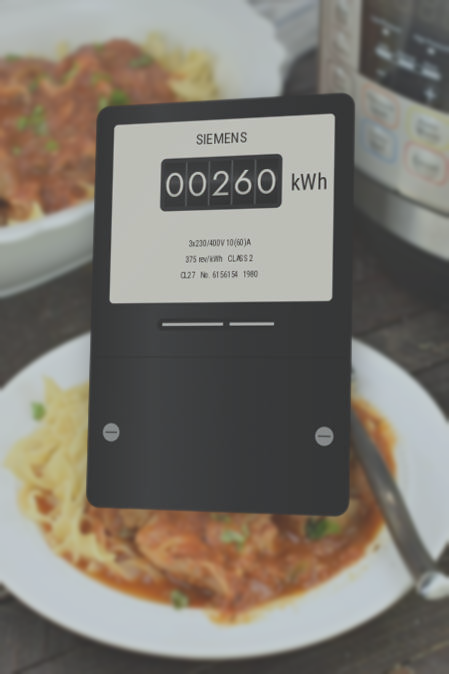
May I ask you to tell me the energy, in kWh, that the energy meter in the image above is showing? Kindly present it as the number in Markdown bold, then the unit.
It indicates **260** kWh
